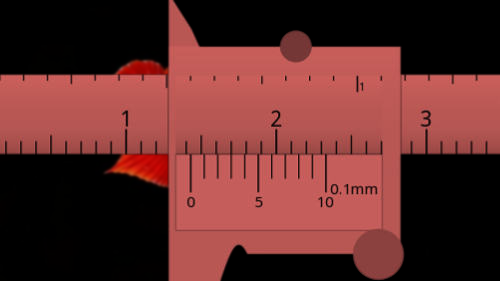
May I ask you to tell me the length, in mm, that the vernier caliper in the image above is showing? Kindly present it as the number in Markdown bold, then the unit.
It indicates **14.3** mm
